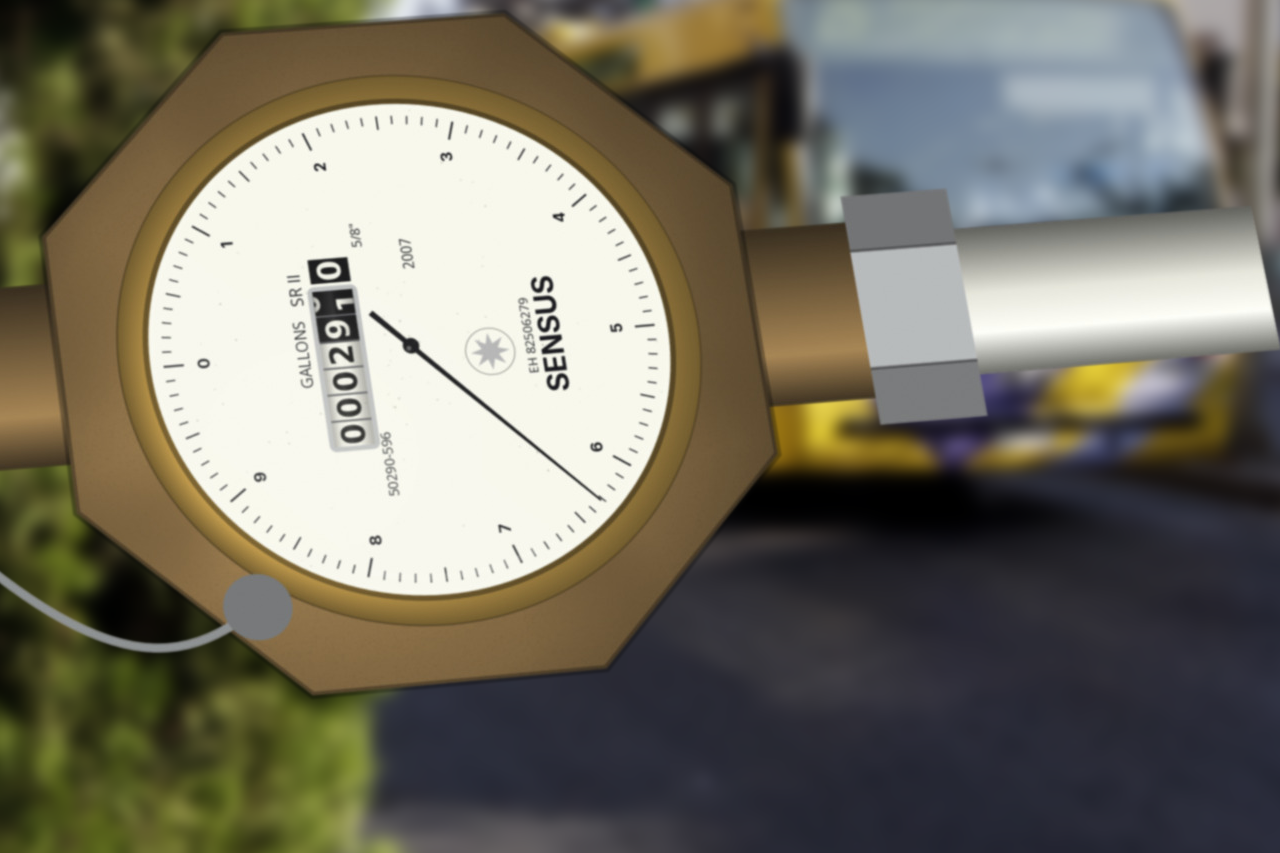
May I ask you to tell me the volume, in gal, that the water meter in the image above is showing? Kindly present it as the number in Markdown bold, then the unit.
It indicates **2906.3** gal
